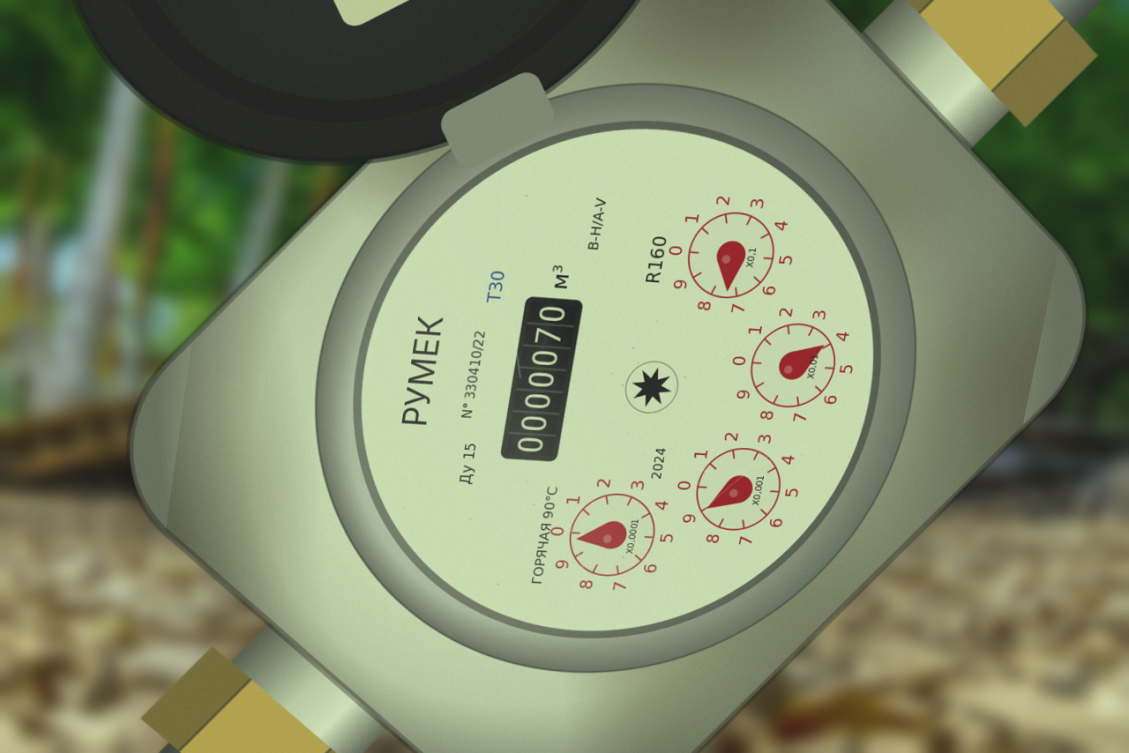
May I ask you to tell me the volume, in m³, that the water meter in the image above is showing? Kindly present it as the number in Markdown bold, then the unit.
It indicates **70.7389** m³
